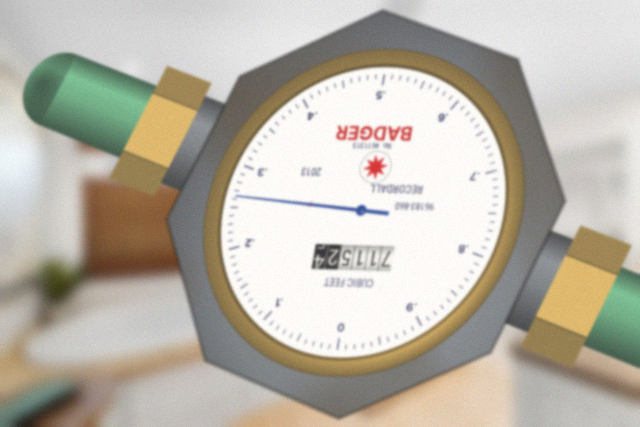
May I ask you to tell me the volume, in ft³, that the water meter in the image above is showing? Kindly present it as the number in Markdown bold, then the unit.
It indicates **711524.26** ft³
